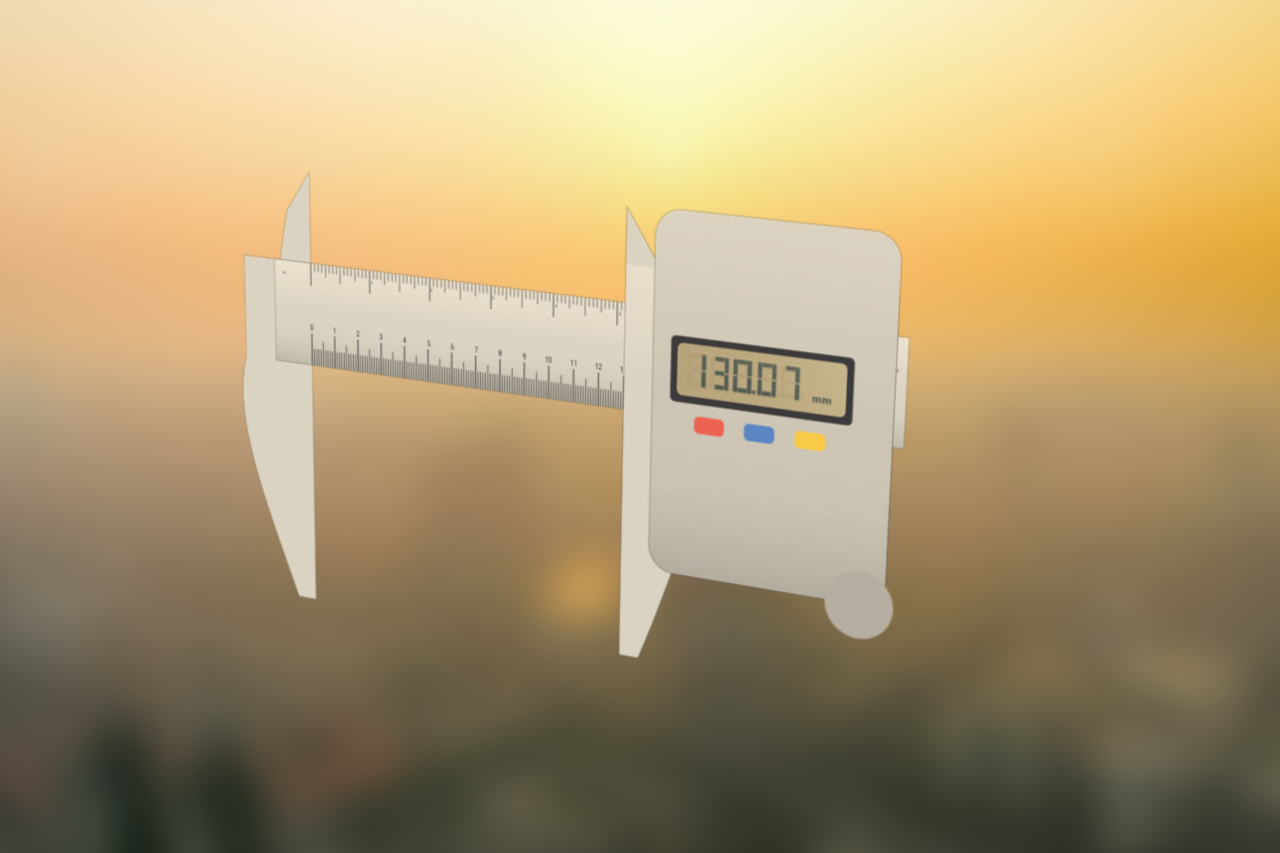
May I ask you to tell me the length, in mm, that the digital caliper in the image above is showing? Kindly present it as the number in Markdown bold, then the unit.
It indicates **130.07** mm
